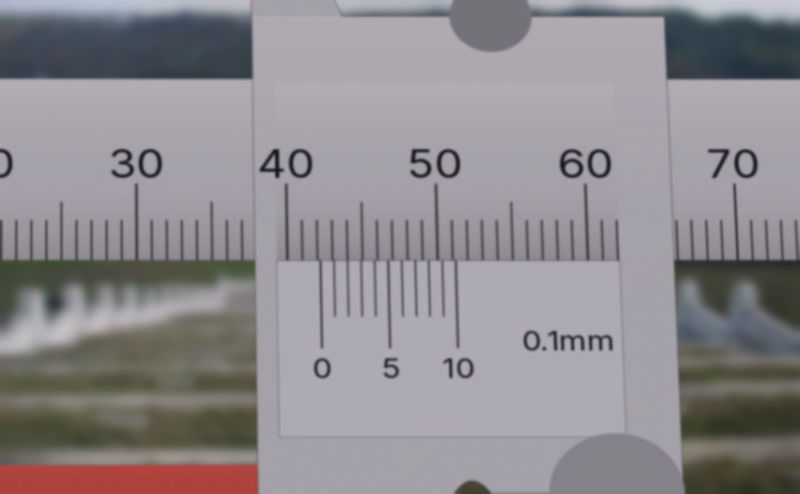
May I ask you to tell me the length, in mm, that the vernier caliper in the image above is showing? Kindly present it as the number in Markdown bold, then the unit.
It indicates **42.2** mm
